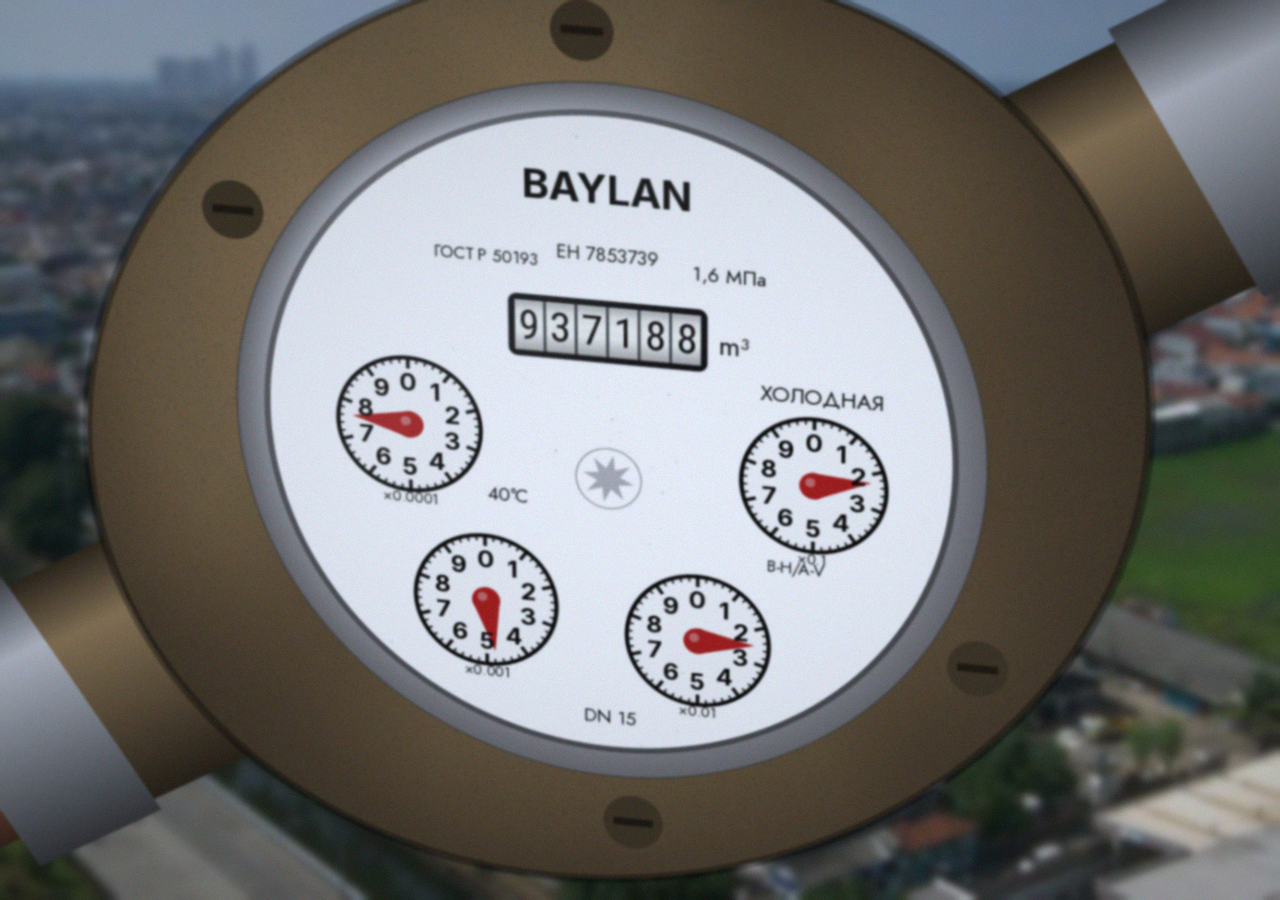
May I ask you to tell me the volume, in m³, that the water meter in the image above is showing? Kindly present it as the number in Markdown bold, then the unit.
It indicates **937188.2247** m³
